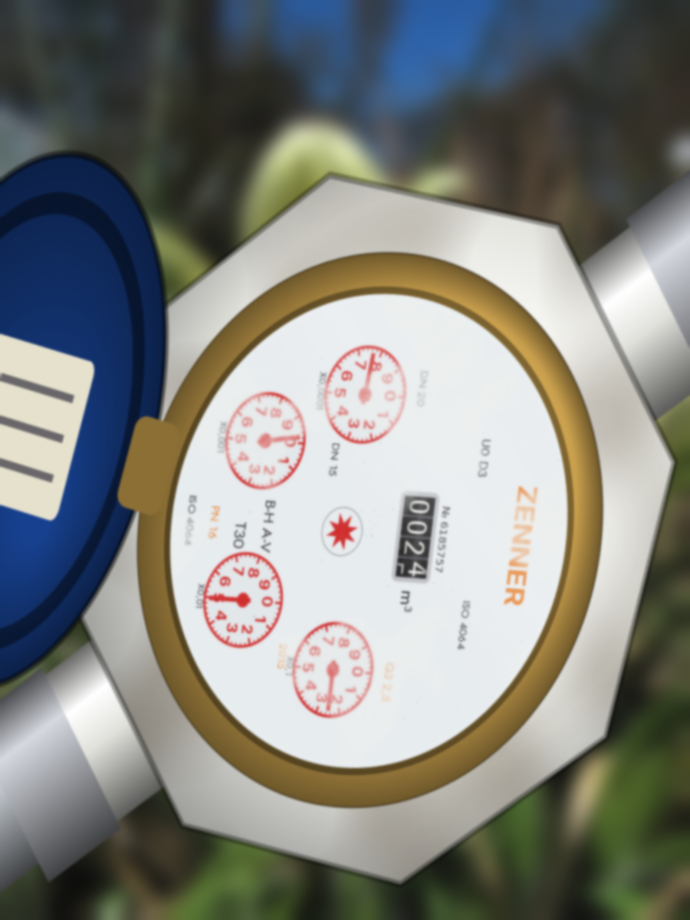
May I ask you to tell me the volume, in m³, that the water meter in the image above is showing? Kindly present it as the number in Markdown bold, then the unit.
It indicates **24.2497** m³
